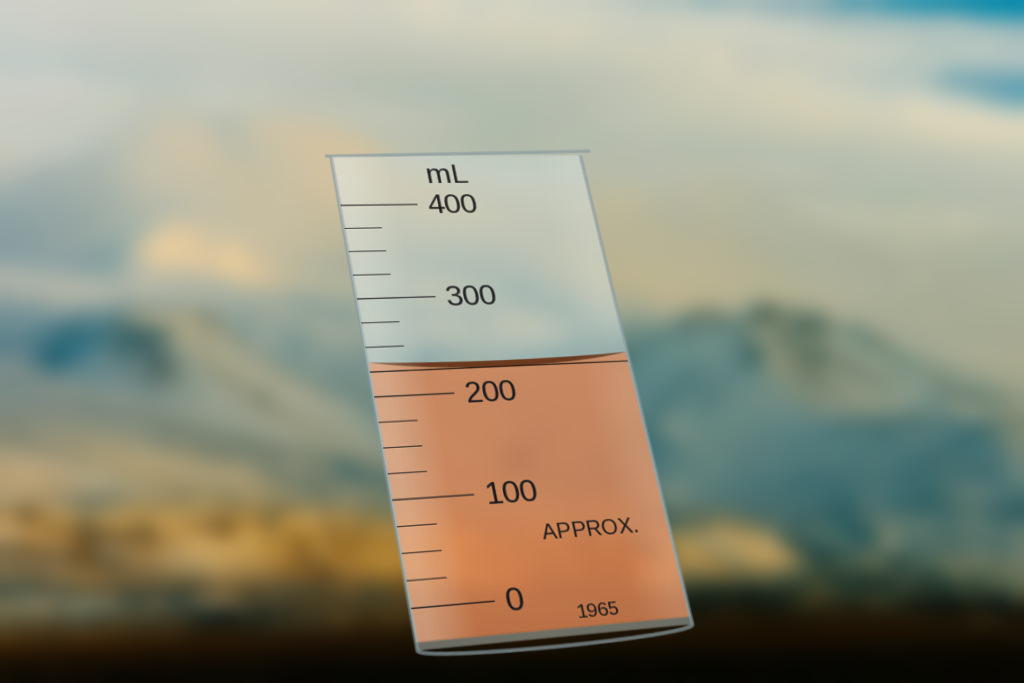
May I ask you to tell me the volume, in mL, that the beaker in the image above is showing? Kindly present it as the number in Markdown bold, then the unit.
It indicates **225** mL
